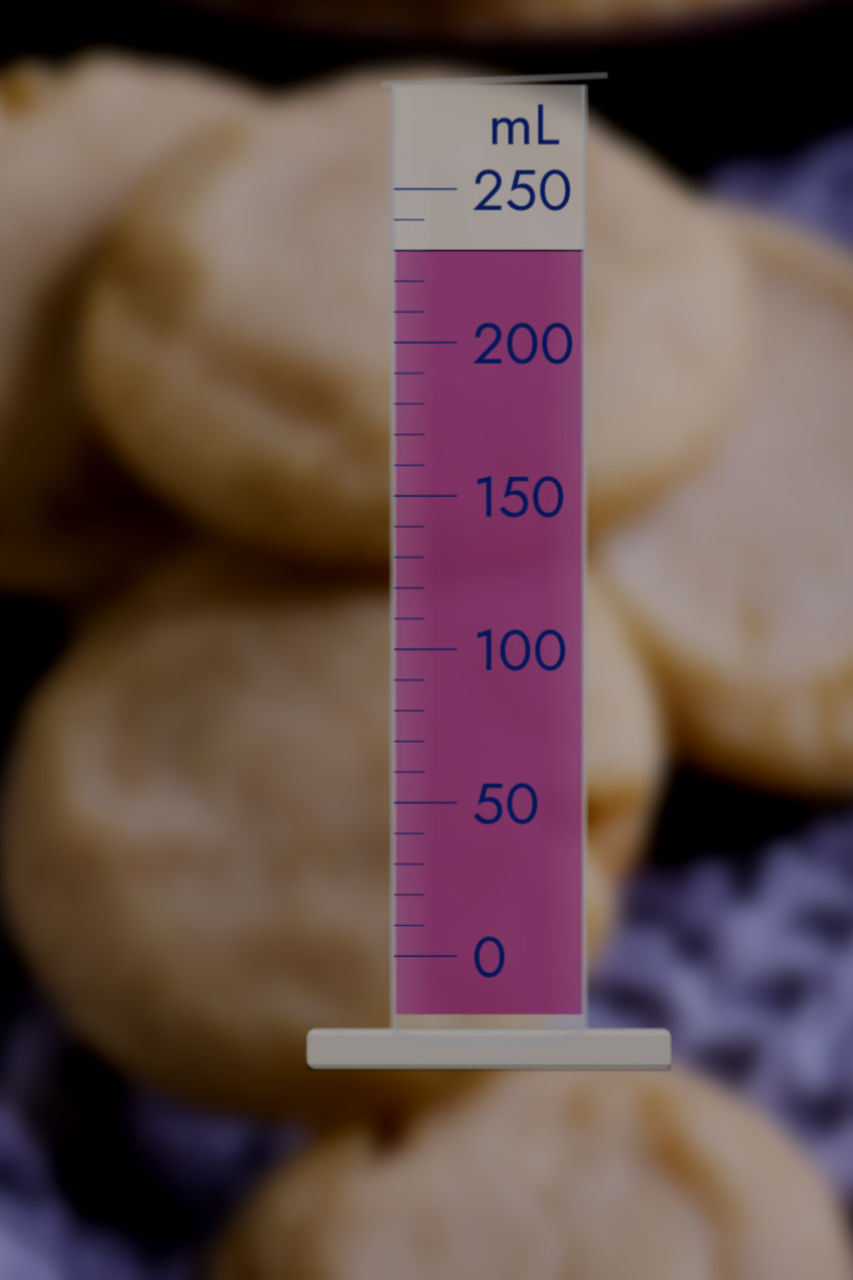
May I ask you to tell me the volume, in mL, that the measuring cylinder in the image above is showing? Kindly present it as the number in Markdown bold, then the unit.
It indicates **230** mL
